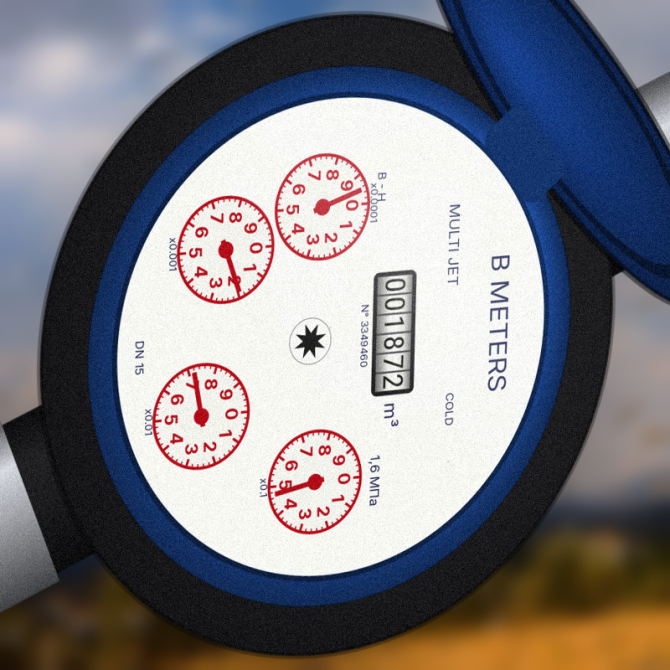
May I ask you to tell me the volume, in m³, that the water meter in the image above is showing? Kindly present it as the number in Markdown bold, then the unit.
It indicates **1872.4719** m³
